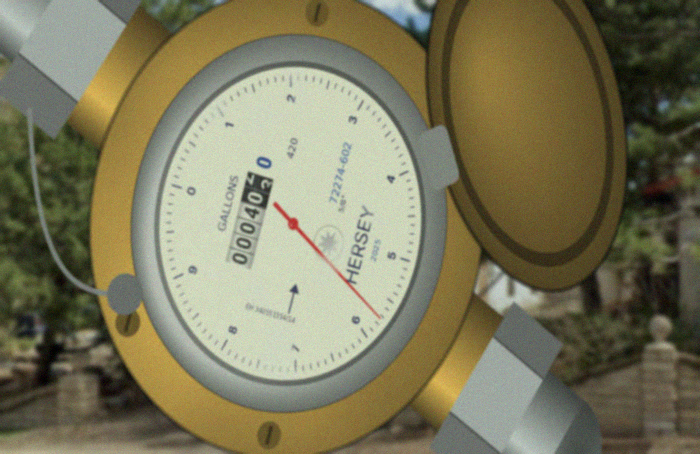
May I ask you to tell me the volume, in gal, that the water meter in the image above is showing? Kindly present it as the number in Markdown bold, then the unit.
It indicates **4025.7** gal
